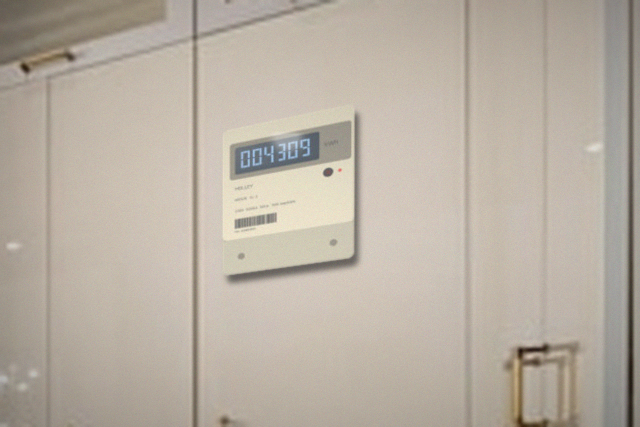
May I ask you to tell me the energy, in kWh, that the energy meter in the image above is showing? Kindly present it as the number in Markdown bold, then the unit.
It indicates **4309** kWh
